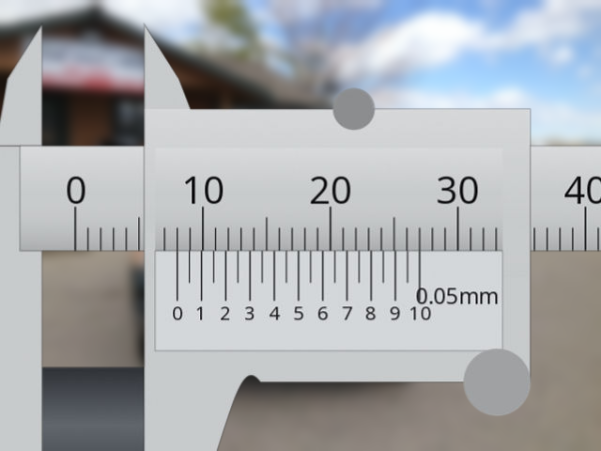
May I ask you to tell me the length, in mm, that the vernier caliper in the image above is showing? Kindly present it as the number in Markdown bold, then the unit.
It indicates **8.0** mm
